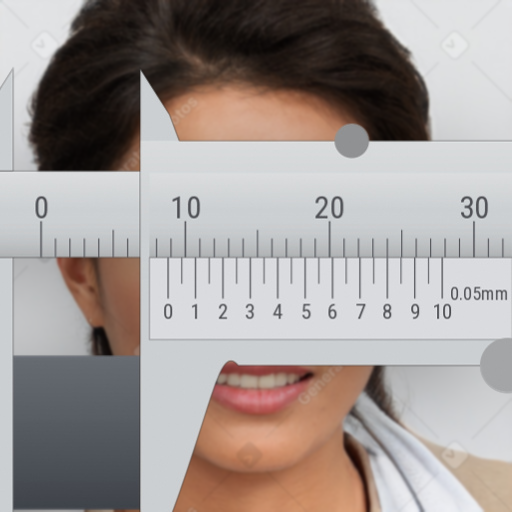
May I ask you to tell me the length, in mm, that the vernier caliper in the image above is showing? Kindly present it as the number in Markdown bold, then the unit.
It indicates **8.8** mm
